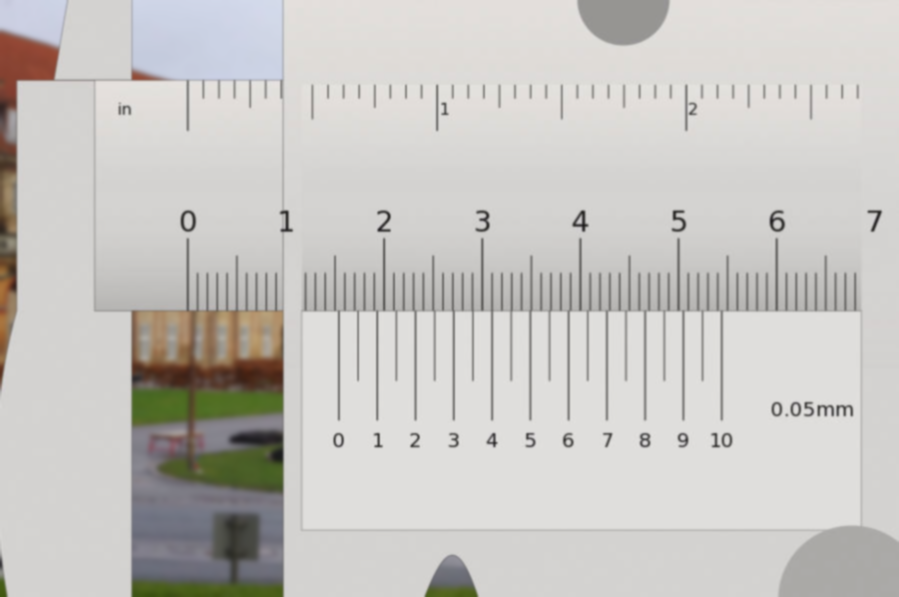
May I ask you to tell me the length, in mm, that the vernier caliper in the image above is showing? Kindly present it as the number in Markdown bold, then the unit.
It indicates **15.4** mm
